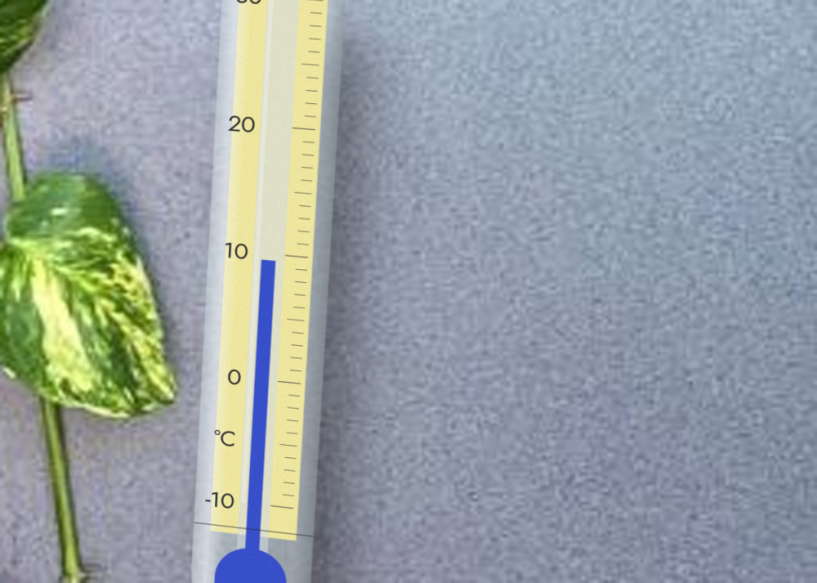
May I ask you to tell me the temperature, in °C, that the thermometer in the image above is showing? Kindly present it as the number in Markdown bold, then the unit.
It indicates **9.5** °C
